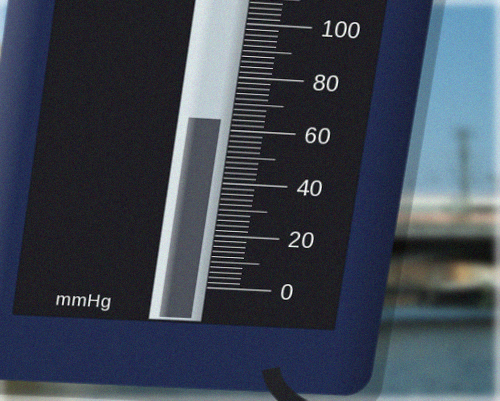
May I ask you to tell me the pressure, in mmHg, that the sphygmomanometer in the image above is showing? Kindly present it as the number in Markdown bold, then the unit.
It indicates **64** mmHg
